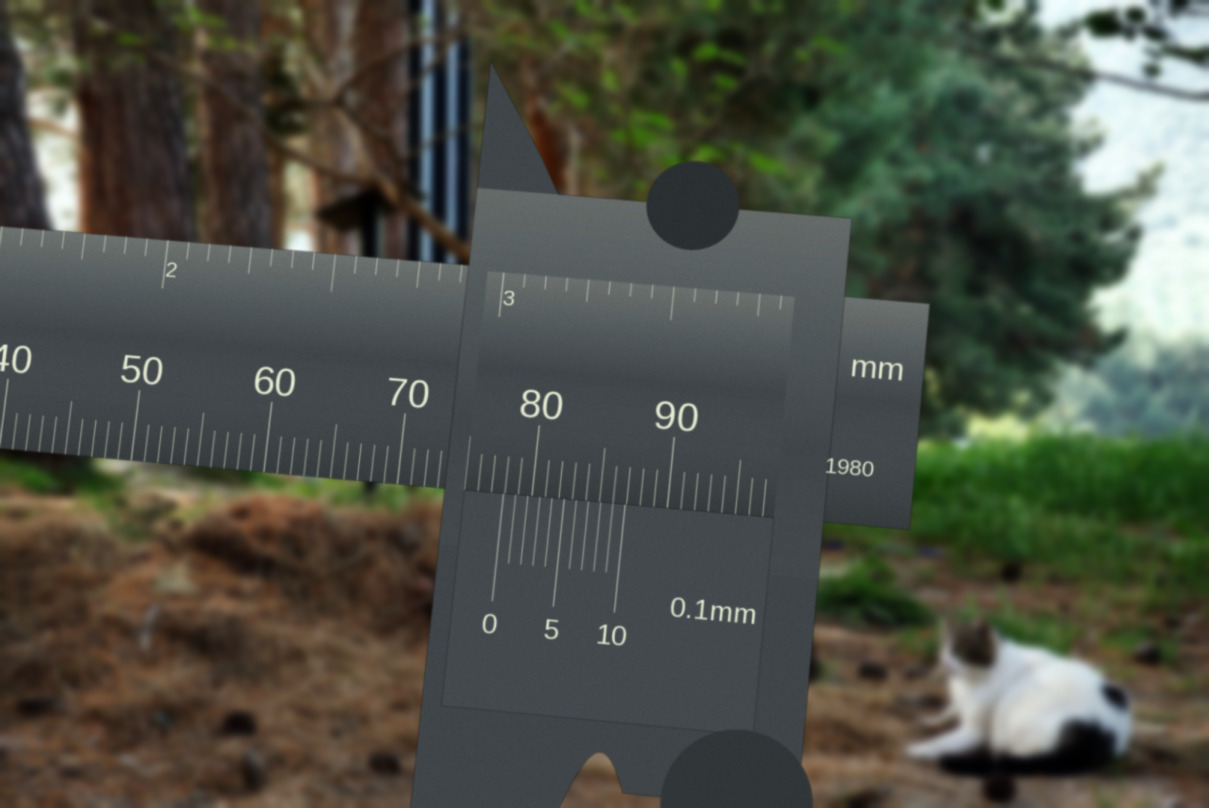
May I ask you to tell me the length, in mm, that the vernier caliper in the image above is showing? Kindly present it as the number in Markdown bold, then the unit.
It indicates **77.9** mm
